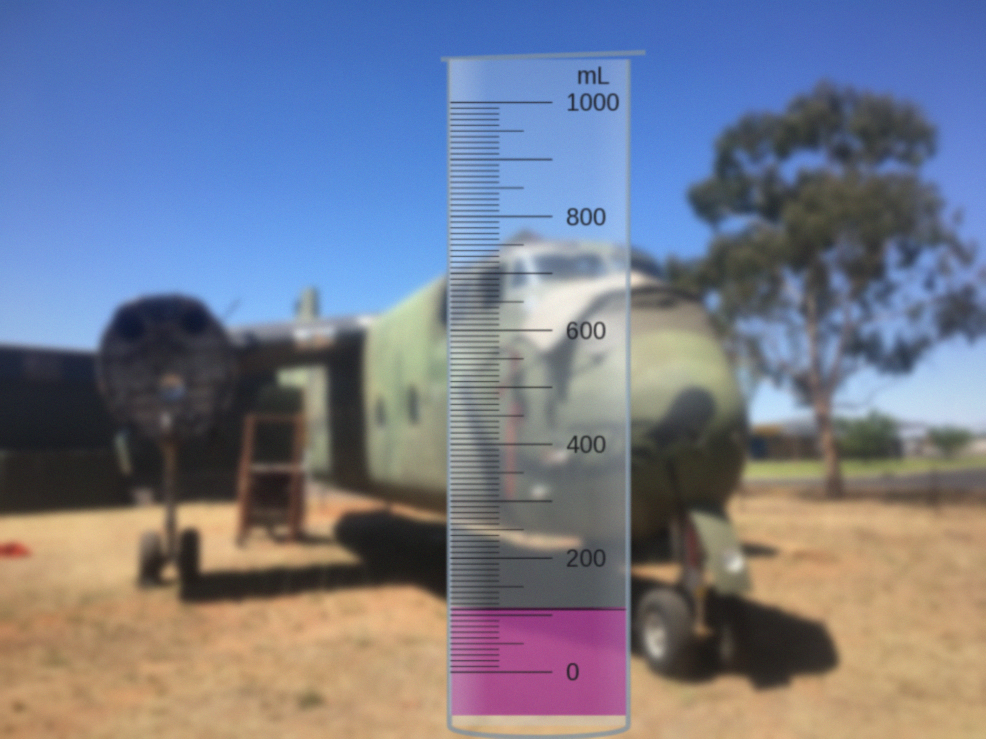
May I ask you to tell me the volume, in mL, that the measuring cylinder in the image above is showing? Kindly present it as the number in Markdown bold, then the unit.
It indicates **110** mL
